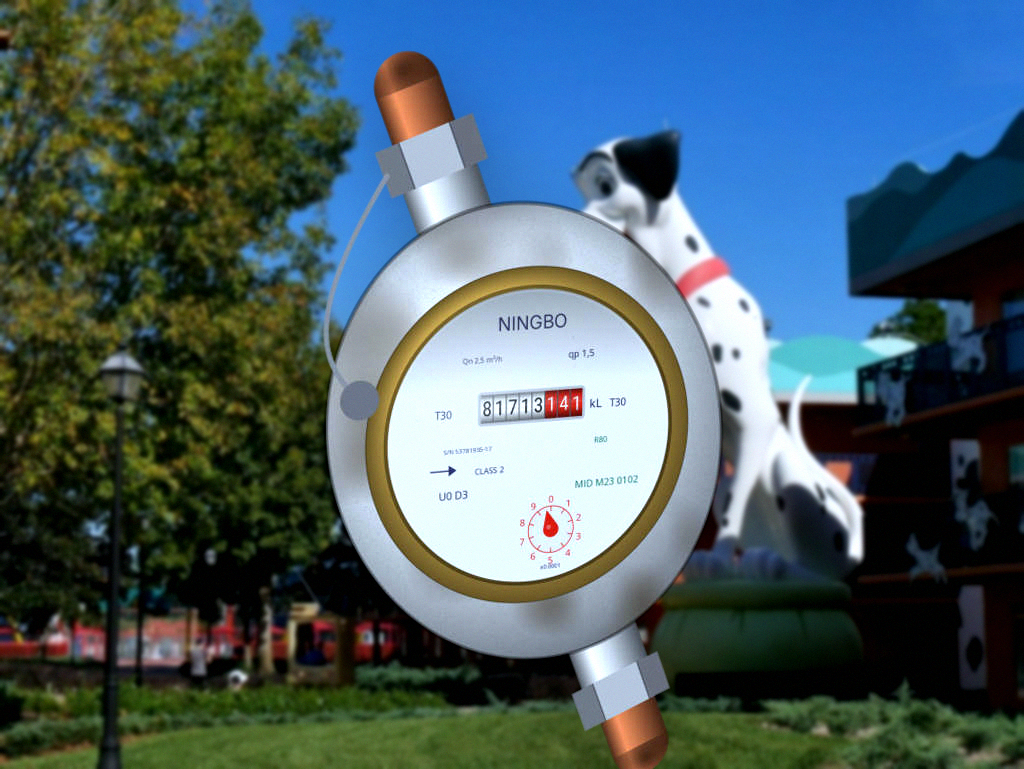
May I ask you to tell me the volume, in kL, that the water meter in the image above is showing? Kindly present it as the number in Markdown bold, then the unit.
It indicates **81713.1409** kL
